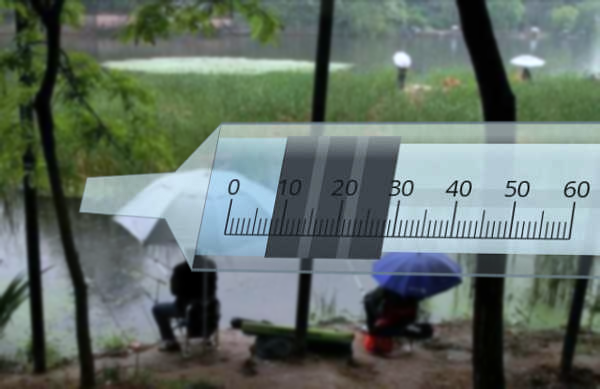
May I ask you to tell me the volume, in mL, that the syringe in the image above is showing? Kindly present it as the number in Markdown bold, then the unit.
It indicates **8** mL
